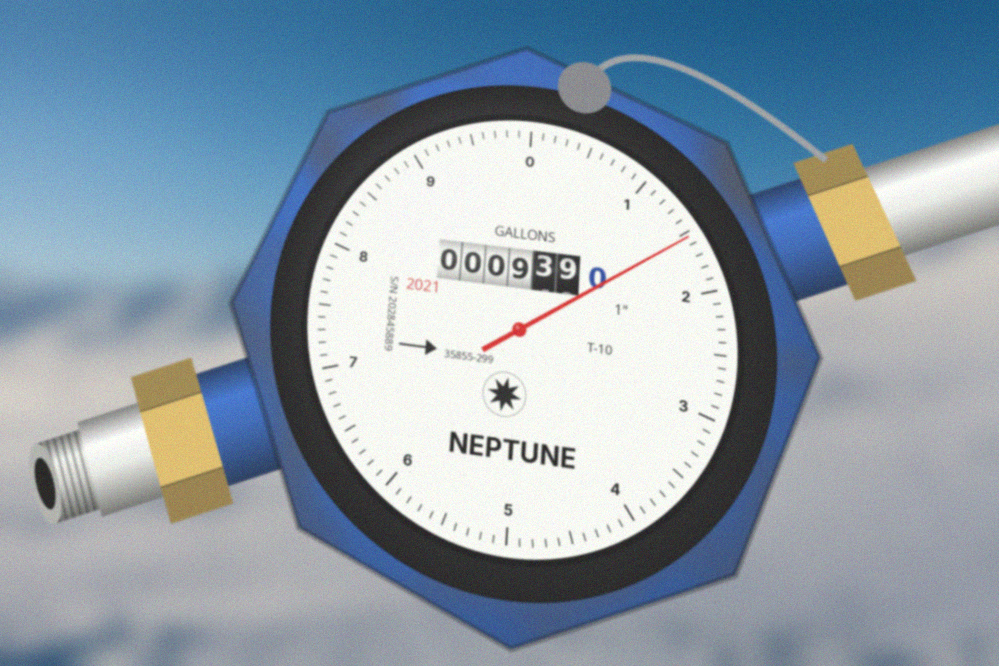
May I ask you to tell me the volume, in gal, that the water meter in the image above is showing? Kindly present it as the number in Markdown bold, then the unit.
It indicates **9391.5** gal
